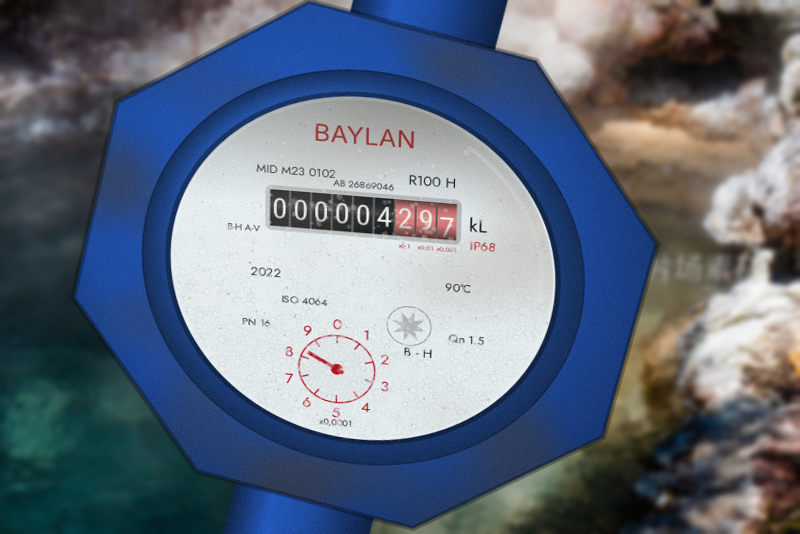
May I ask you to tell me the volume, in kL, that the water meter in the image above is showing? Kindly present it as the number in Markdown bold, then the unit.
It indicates **4.2968** kL
